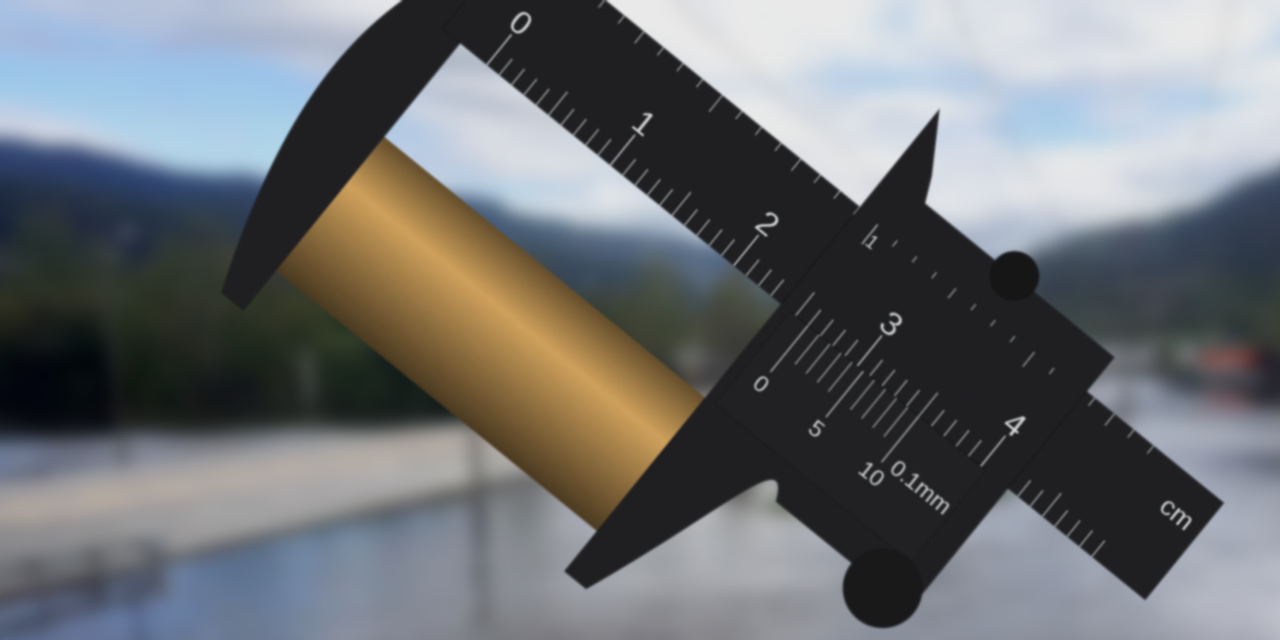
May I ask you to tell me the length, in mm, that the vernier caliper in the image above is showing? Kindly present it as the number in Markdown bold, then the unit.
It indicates **26.0** mm
